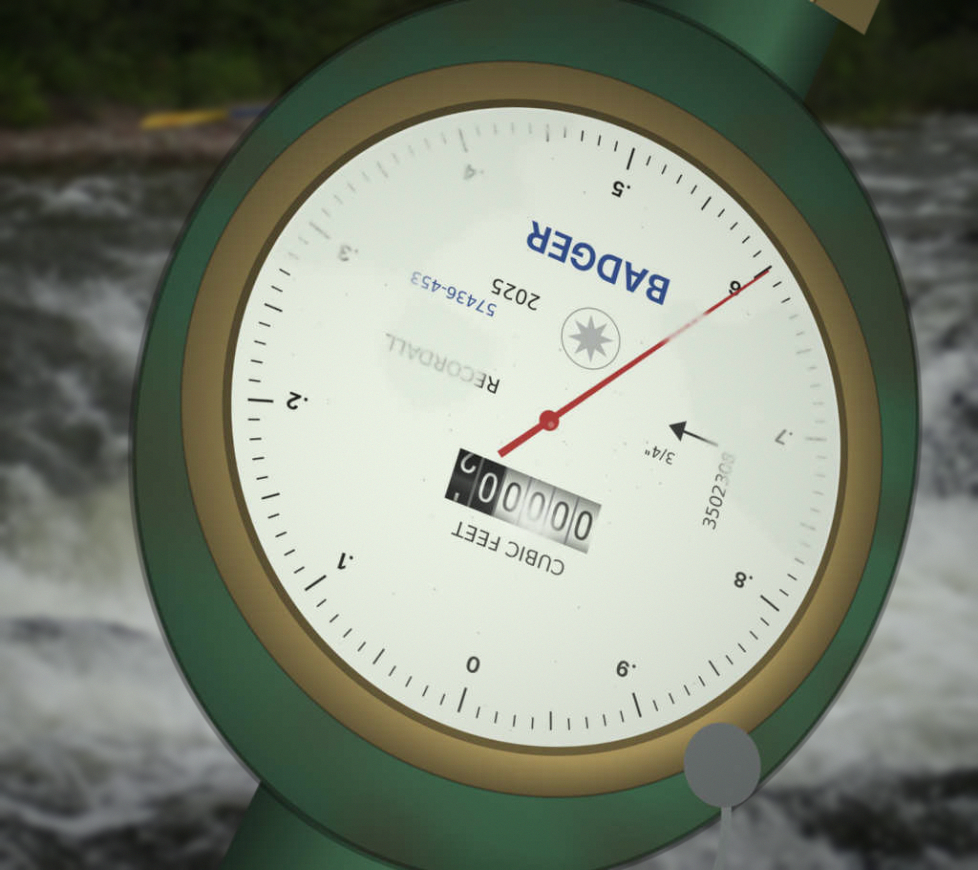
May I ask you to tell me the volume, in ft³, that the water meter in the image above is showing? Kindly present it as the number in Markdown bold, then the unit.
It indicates **1.60** ft³
